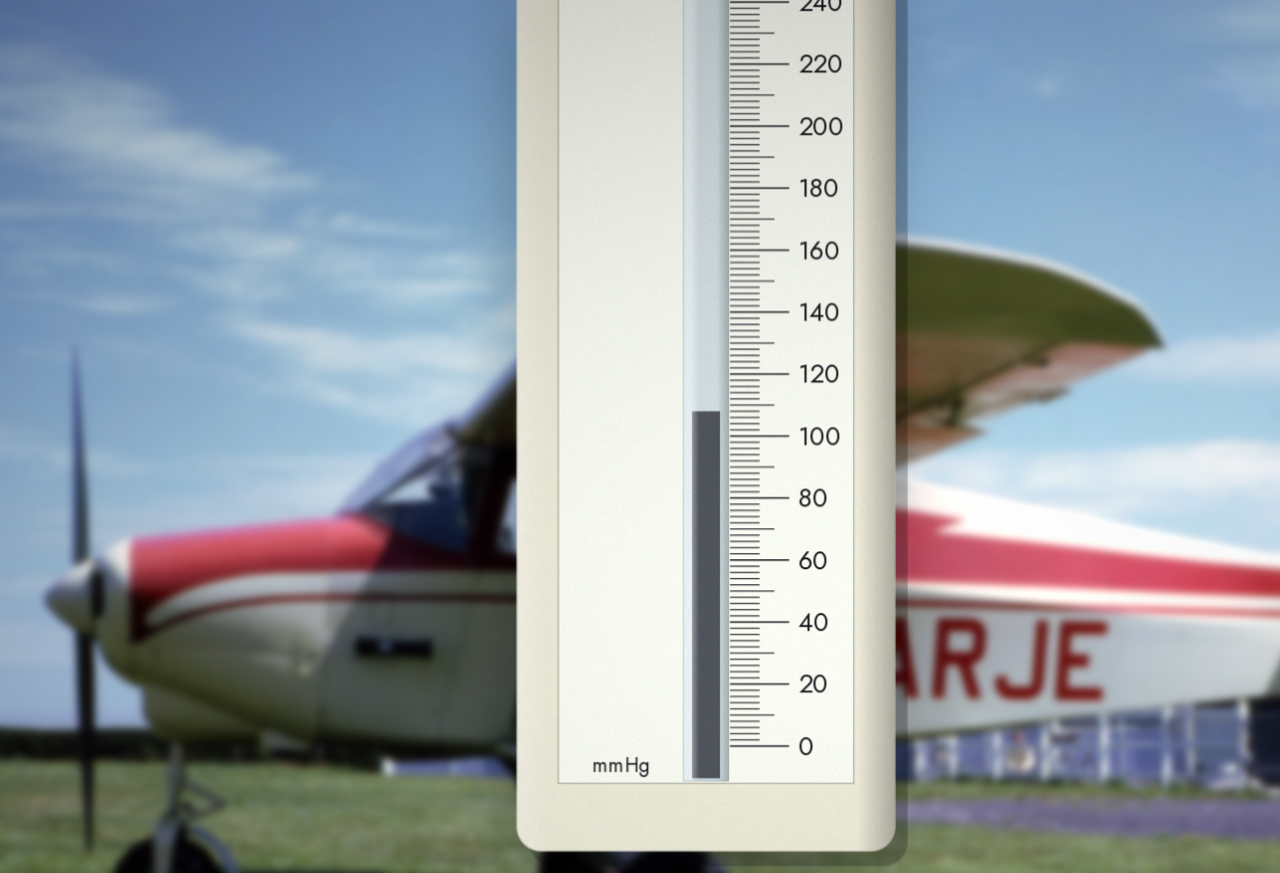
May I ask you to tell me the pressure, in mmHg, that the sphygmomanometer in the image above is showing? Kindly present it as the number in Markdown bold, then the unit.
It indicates **108** mmHg
